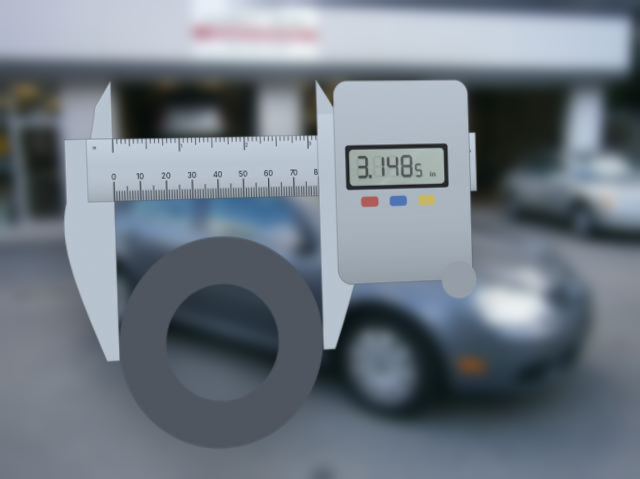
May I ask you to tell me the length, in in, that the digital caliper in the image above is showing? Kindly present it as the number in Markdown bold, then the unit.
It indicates **3.1485** in
